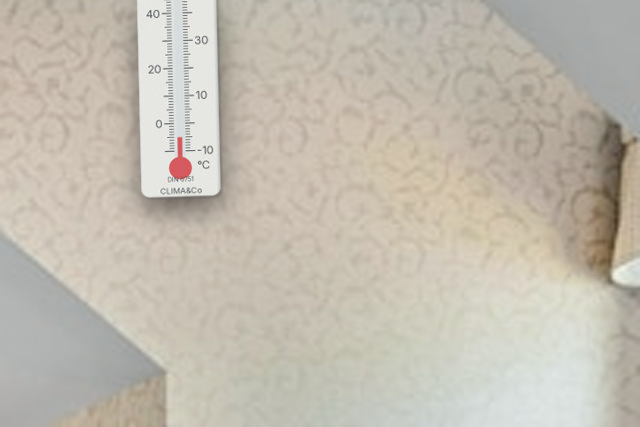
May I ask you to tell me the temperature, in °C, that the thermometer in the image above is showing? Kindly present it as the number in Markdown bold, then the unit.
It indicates **-5** °C
